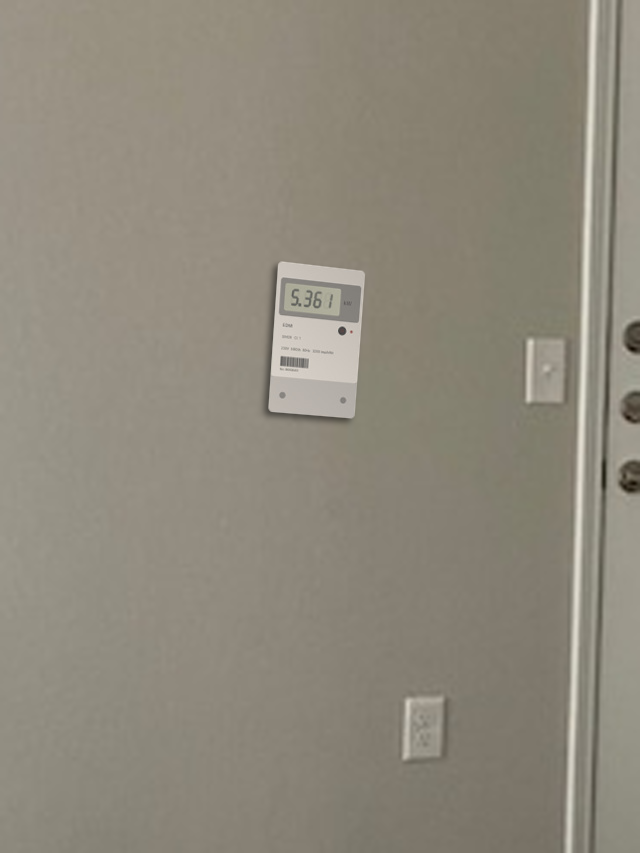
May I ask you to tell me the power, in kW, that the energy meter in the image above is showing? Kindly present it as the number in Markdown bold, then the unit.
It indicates **5.361** kW
